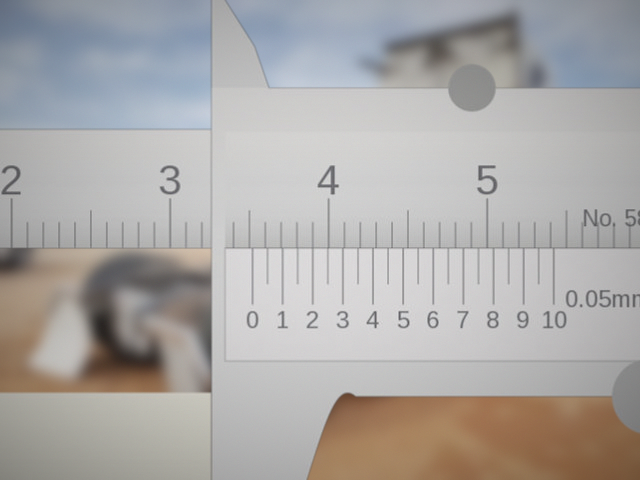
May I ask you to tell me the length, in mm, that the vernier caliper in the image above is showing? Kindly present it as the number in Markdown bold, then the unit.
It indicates **35.2** mm
